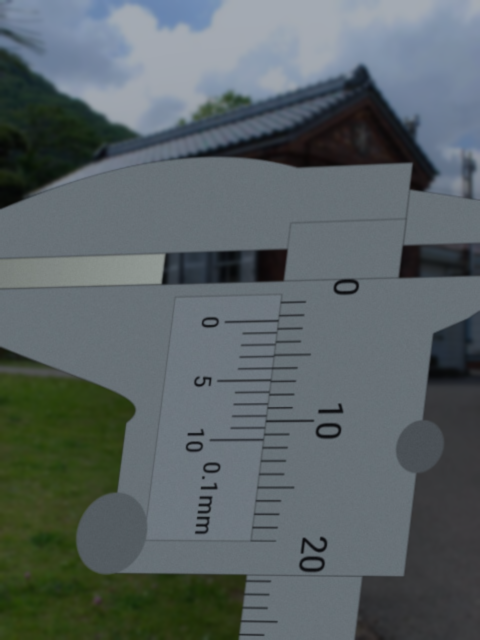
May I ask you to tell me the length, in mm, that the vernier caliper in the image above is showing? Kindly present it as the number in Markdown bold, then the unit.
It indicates **2.4** mm
